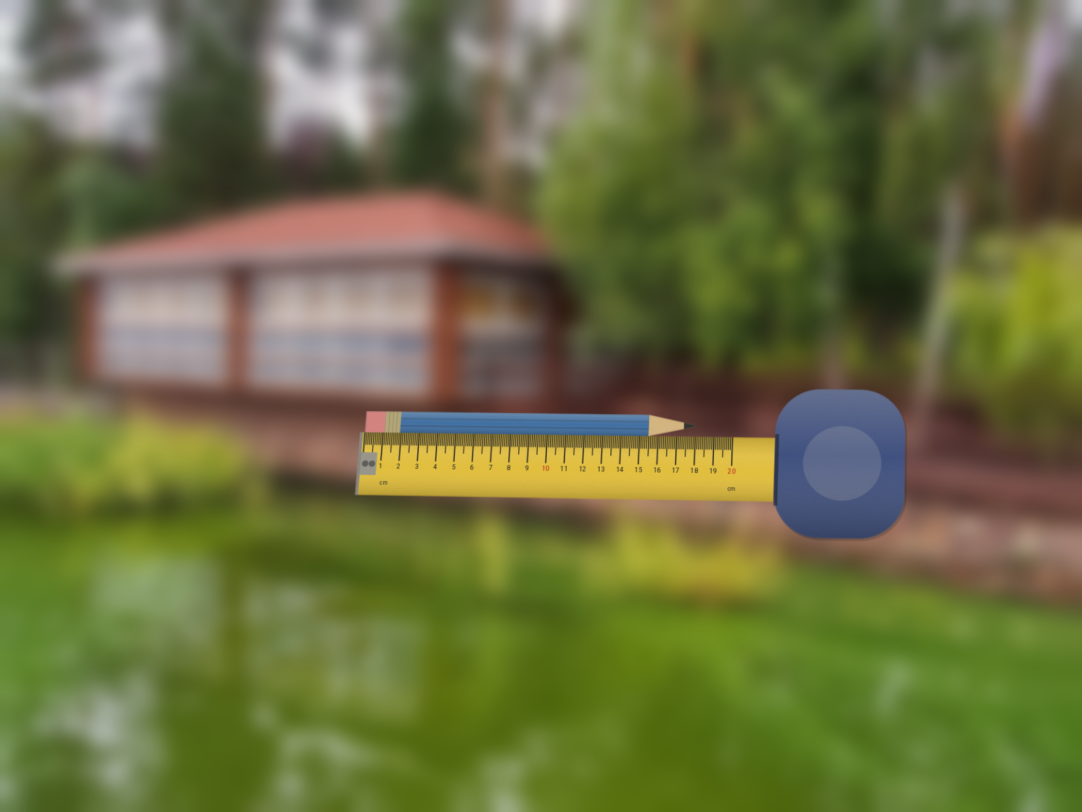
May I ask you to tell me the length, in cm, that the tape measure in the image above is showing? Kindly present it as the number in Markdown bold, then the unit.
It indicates **18** cm
